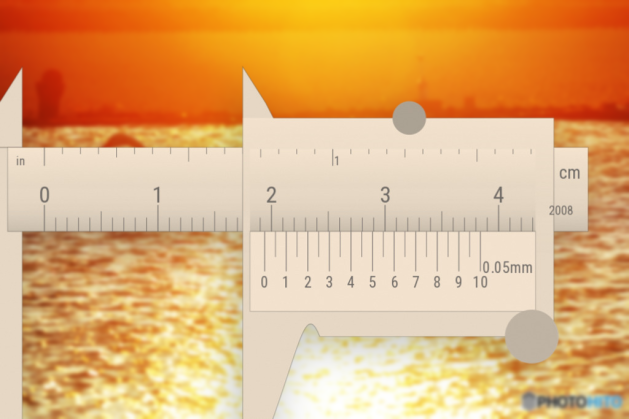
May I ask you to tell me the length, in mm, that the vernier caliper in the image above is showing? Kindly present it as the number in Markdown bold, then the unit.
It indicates **19.4** mm
